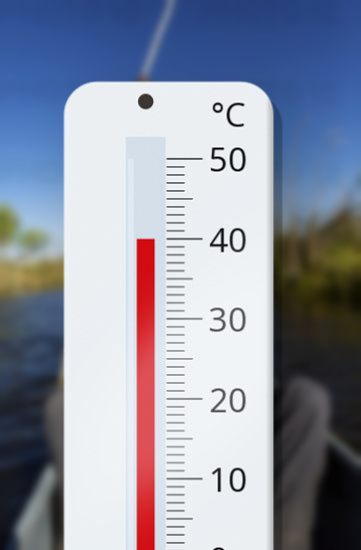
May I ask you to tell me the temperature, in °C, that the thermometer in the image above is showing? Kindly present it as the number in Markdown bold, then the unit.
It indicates **40** °C
